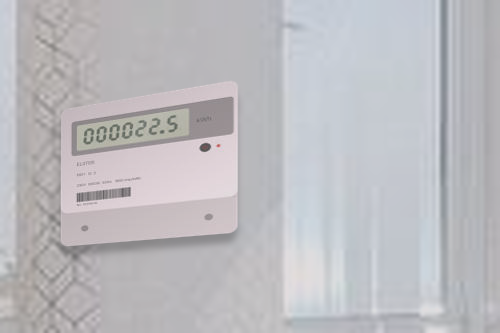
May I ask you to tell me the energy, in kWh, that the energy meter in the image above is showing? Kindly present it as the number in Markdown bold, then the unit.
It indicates **22.5** kWh
